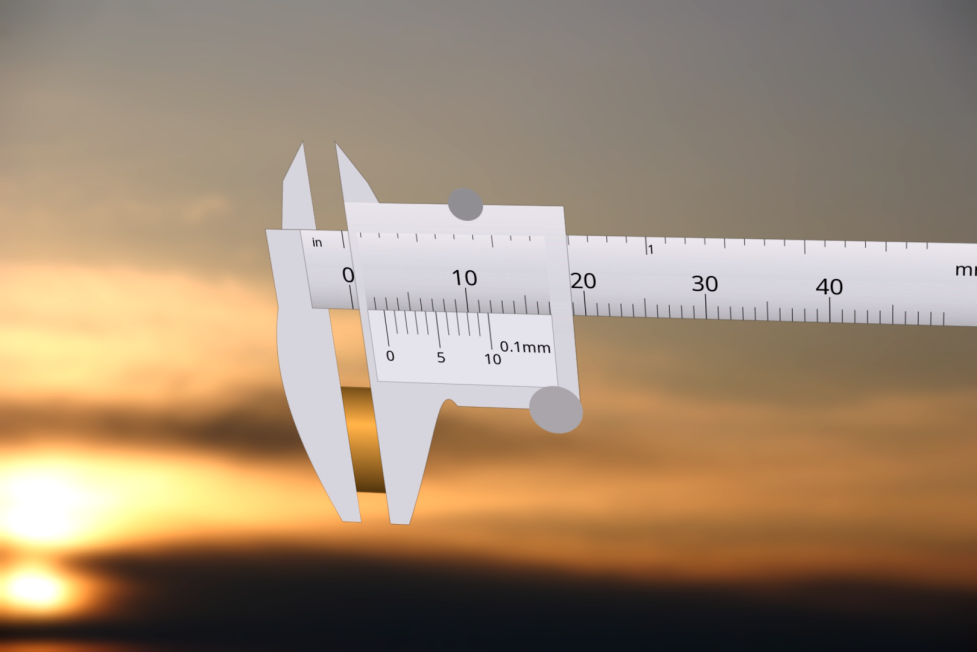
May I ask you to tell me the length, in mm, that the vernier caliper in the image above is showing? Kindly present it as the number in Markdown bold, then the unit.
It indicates **2.7** mm
